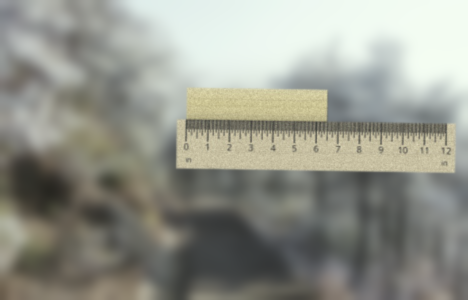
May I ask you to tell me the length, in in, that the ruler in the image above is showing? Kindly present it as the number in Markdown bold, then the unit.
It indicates **6.5** in
